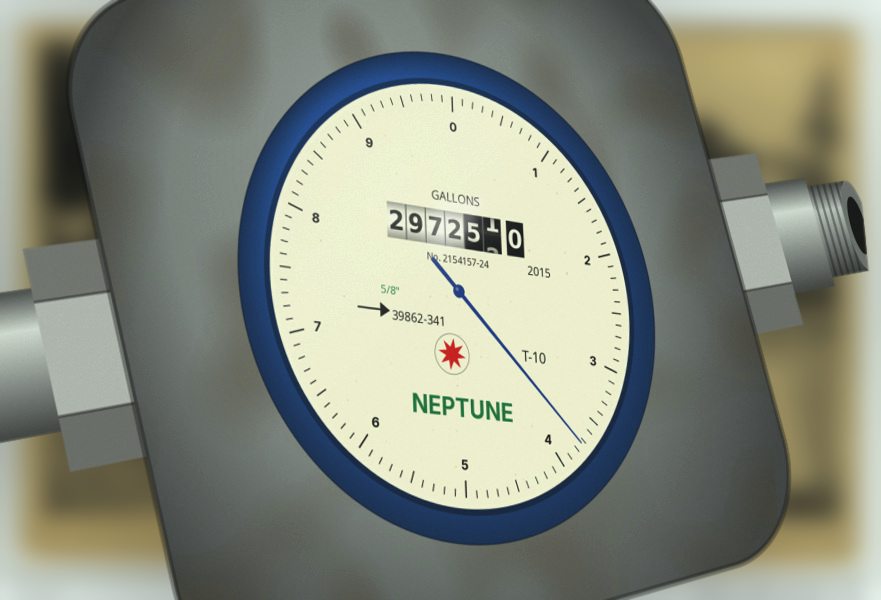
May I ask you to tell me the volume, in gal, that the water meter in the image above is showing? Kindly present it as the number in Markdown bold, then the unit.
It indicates **2972513.7** gal
